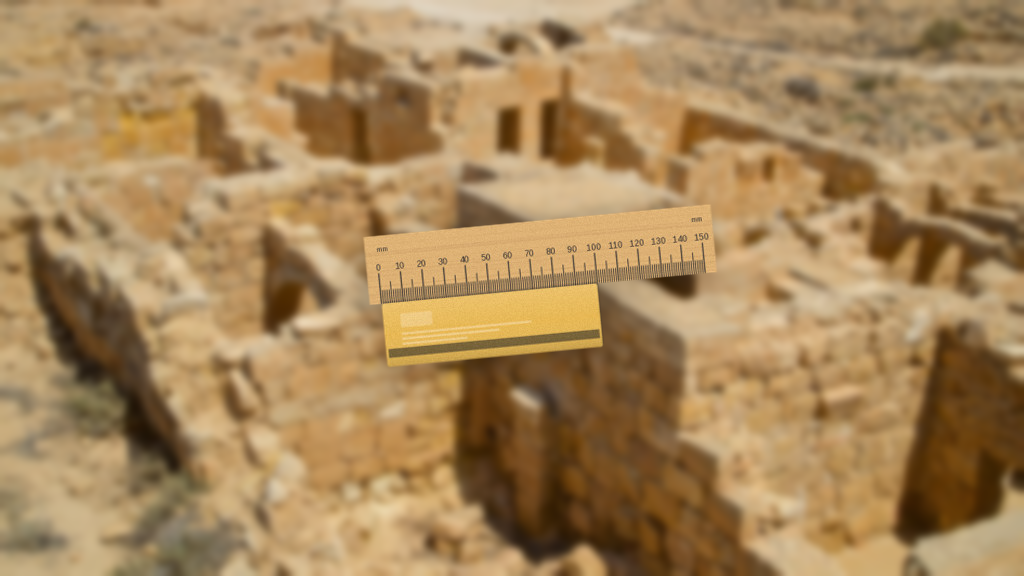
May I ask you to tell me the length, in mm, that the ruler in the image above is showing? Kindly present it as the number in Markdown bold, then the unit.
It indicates **100** mm
